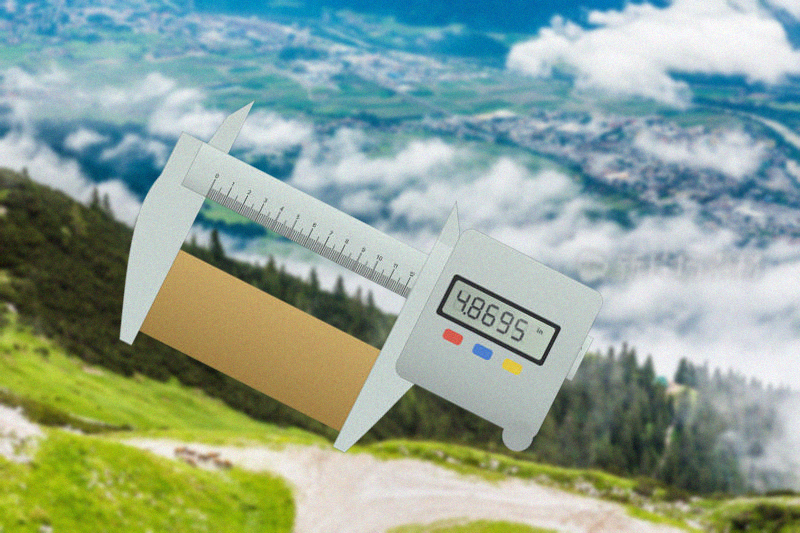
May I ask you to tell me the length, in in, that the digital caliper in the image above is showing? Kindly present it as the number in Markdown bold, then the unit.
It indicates **4.8695** in
